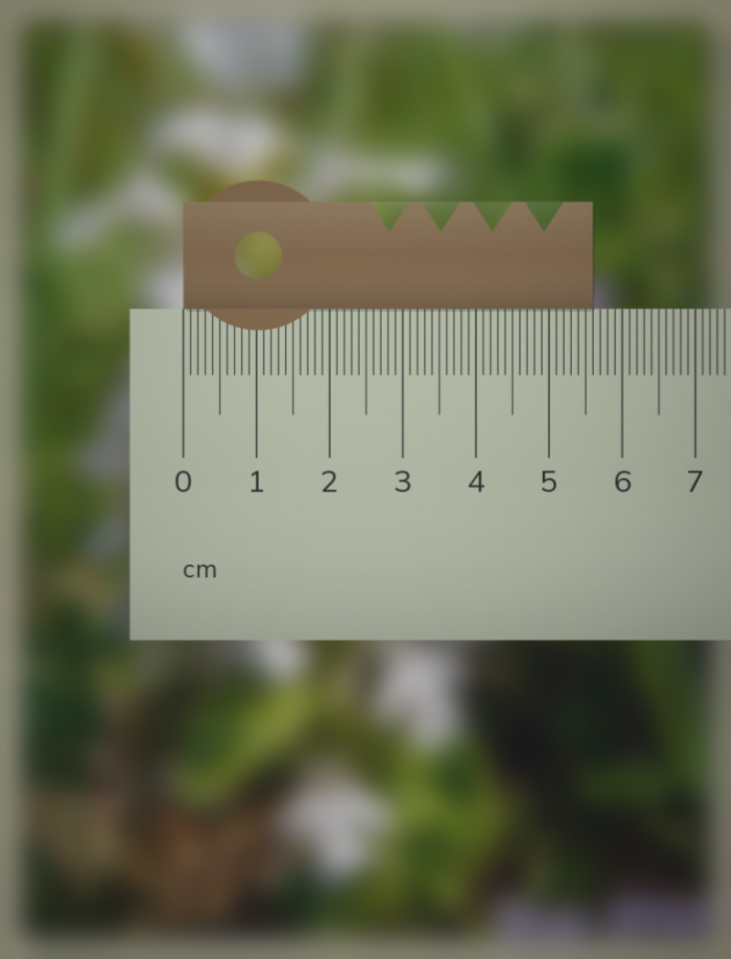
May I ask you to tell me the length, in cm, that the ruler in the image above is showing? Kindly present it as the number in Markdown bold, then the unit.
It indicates **5.6** cm
